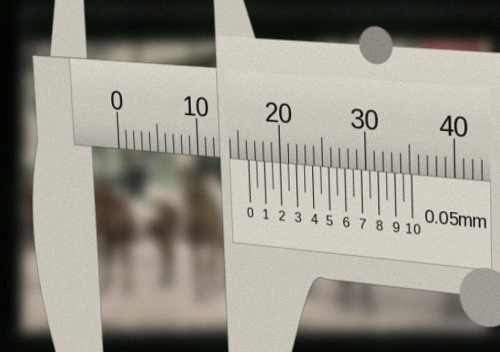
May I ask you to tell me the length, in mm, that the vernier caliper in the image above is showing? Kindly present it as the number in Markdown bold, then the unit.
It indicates **16.2** mm
